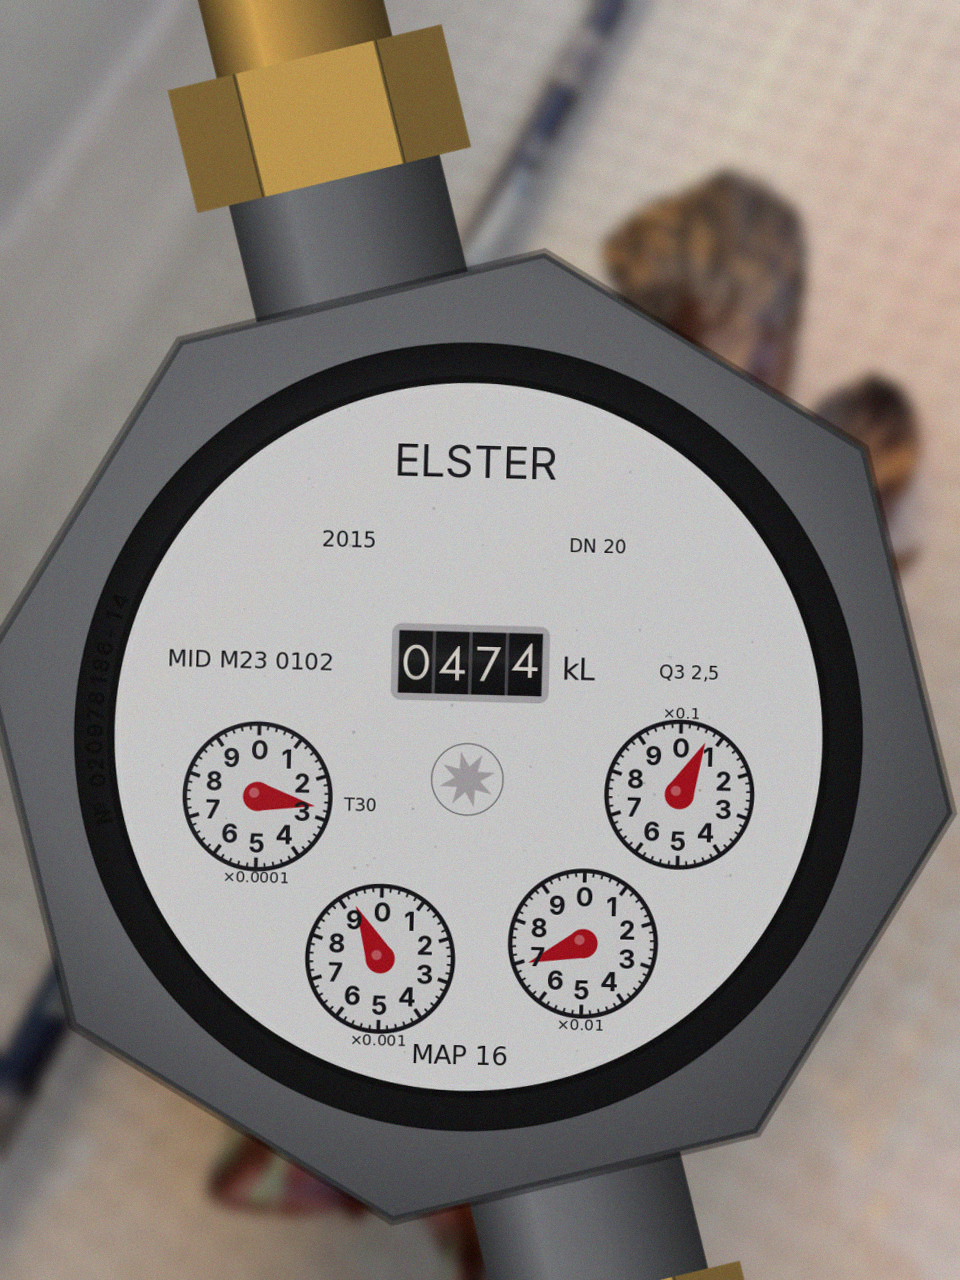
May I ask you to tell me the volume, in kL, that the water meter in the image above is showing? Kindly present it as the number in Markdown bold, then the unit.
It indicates **474.0692** kL
